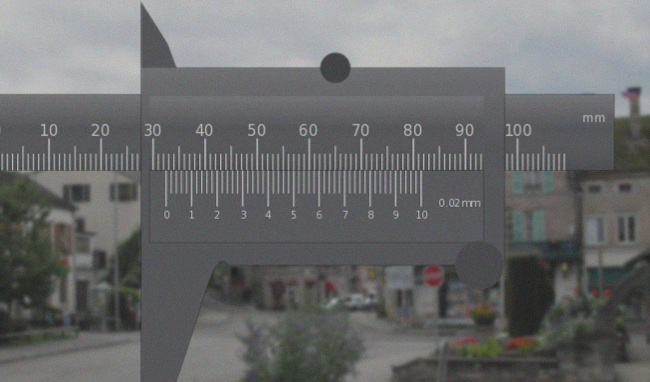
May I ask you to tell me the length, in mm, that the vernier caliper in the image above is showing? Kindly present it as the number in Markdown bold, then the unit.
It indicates **32.5** mm
